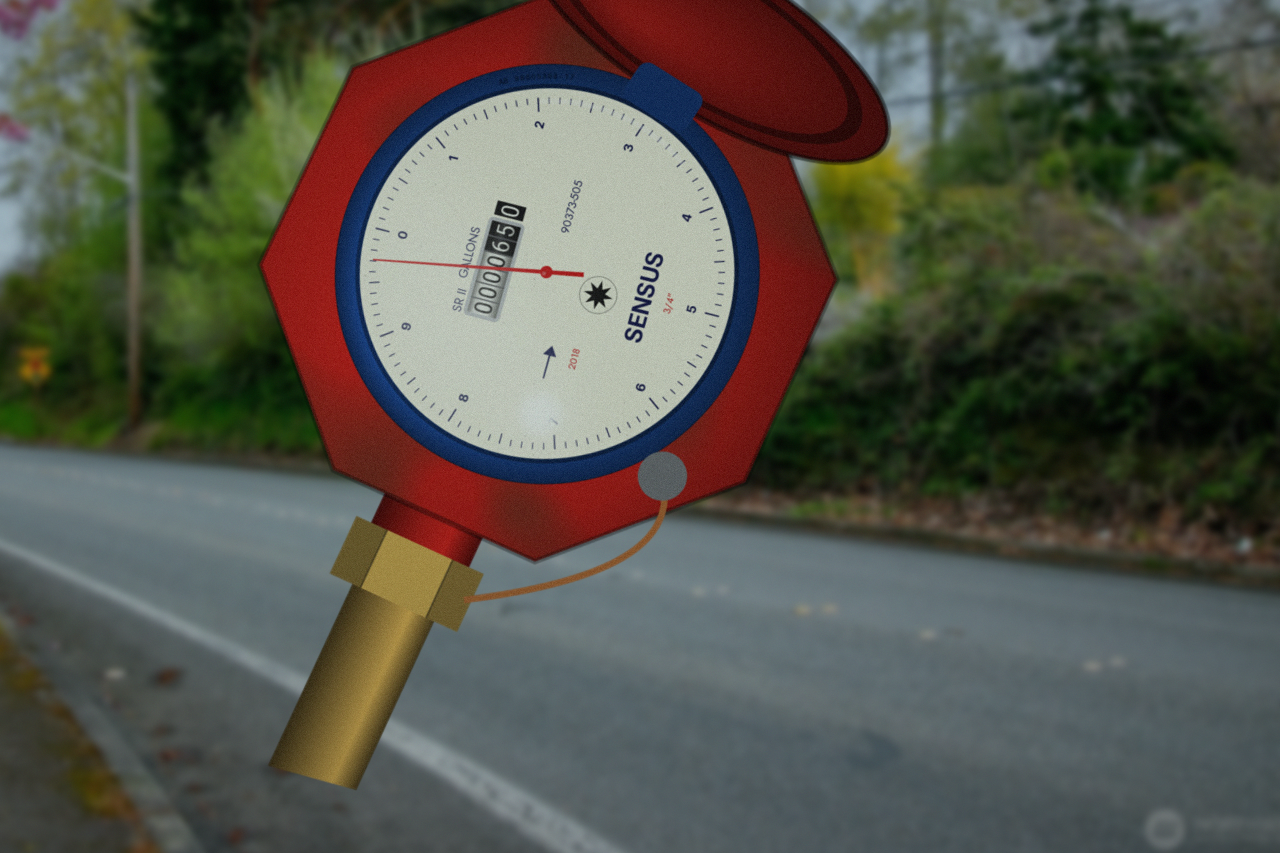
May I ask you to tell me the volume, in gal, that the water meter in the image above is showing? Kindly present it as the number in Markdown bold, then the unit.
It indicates **649.7** gal
